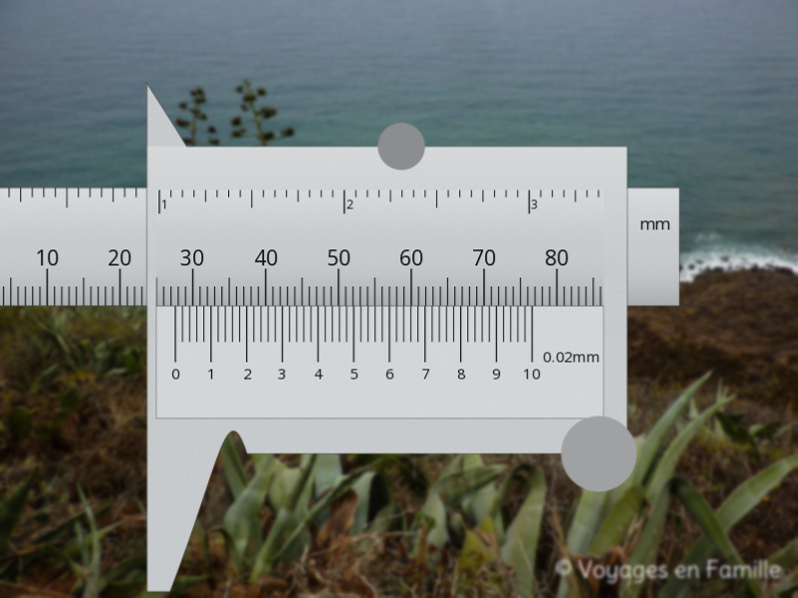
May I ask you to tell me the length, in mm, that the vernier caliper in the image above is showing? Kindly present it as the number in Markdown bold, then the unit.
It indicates **27.6** mm
